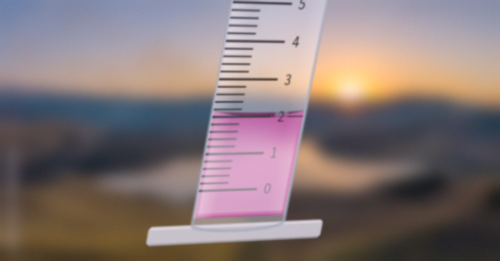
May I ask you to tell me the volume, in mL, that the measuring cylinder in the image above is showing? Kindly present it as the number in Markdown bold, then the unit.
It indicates **2** mL
